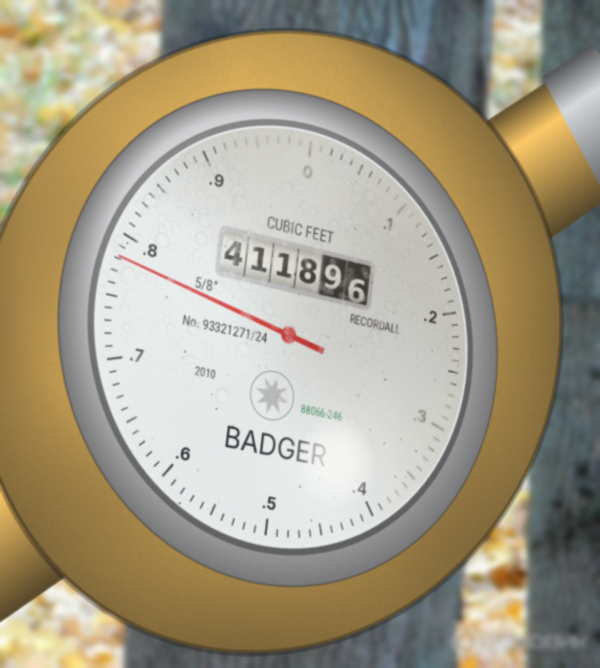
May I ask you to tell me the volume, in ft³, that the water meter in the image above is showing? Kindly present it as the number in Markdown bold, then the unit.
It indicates **411895.78** ft³
